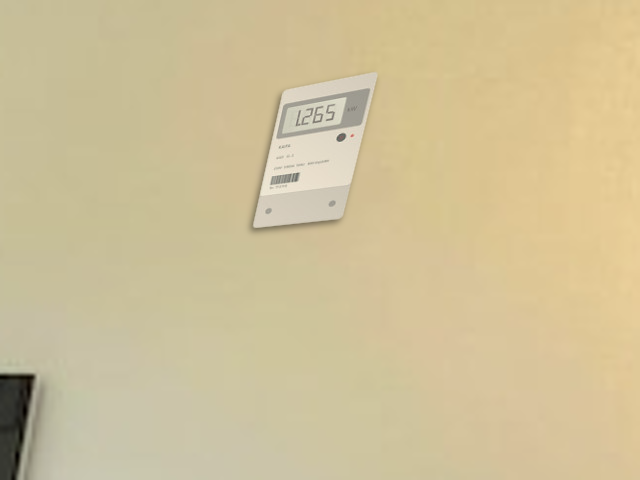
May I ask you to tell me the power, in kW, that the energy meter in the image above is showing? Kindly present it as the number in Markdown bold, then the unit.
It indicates **1.265** kW
